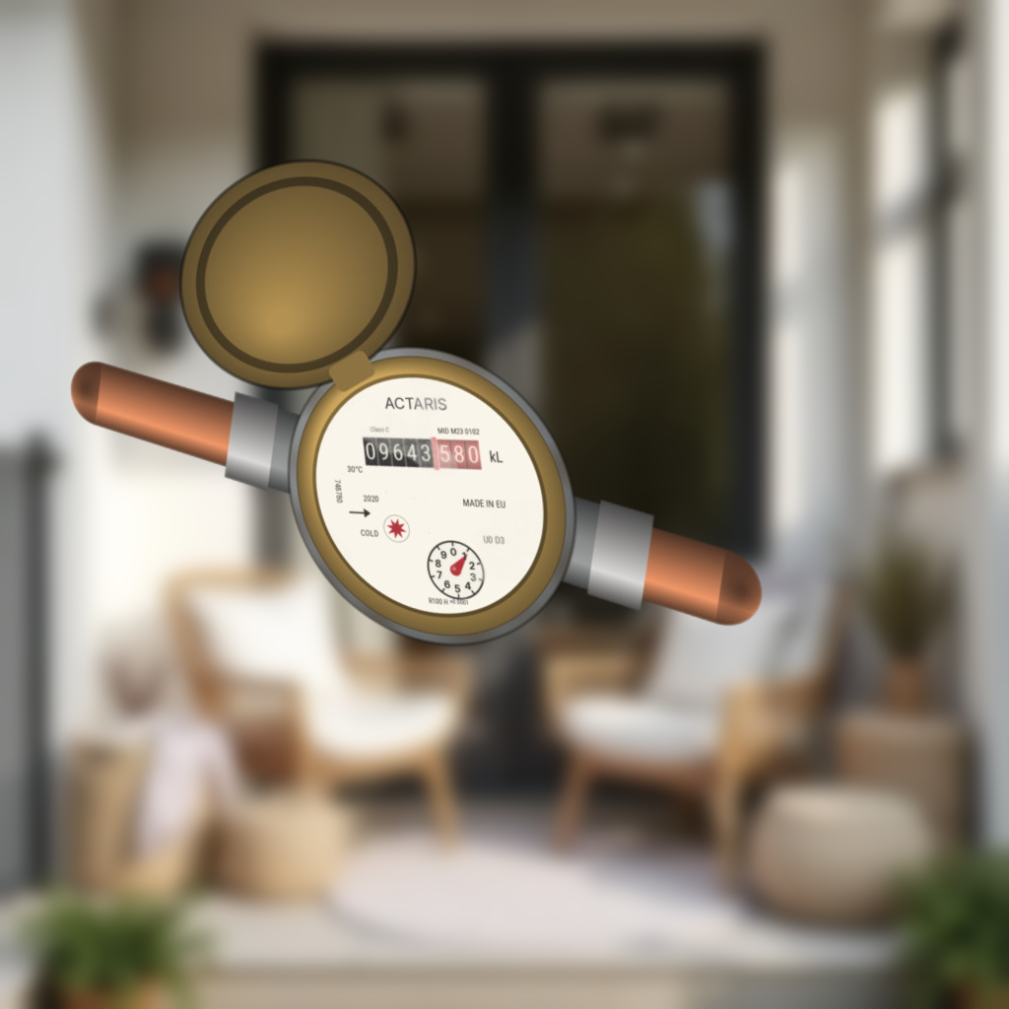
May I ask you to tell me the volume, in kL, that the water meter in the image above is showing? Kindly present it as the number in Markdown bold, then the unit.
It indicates **9643.5801** kL
